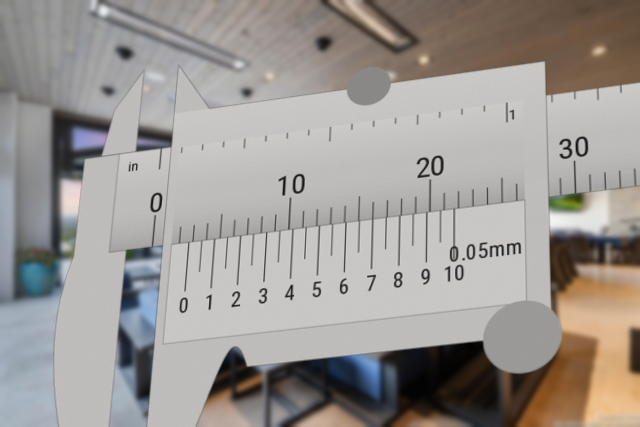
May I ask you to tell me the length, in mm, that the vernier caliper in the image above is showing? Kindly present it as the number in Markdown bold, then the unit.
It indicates **2.7** mm
